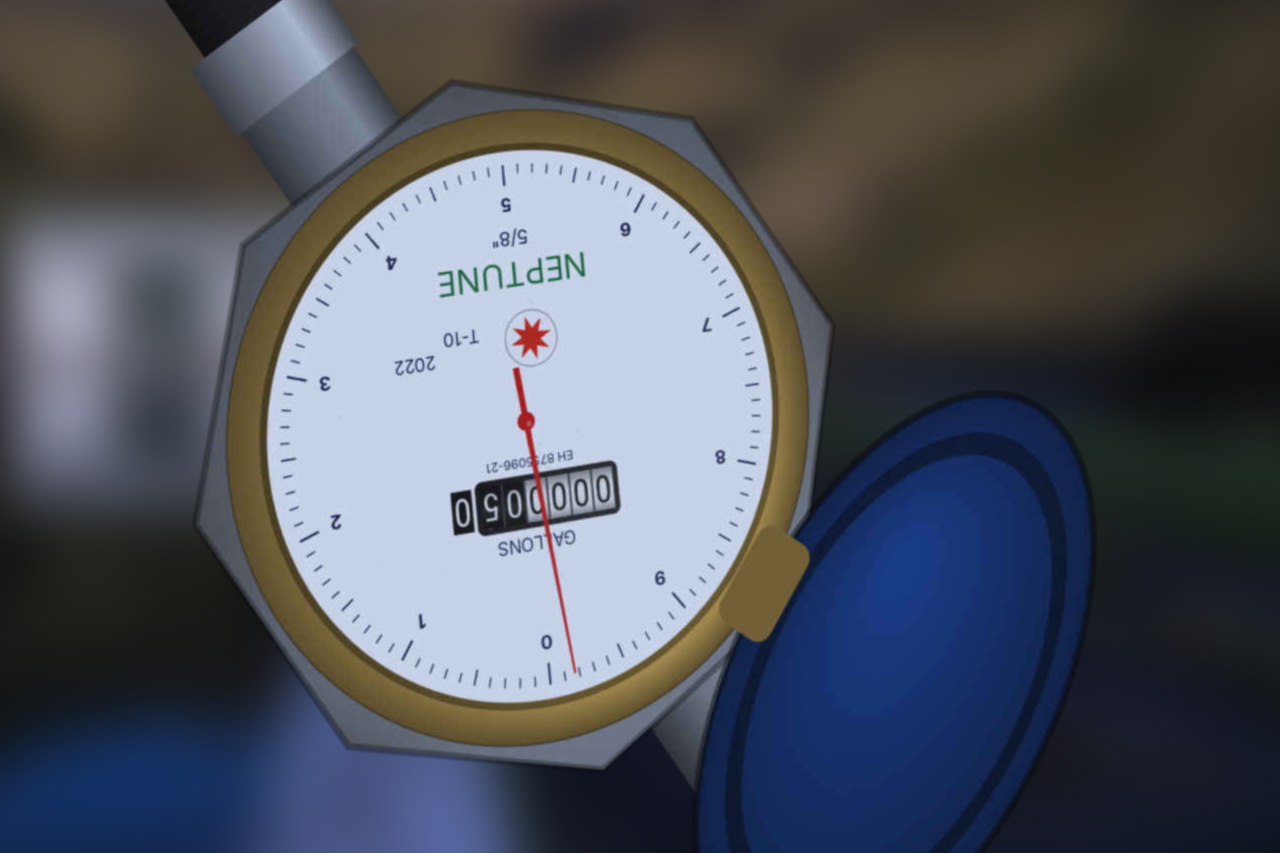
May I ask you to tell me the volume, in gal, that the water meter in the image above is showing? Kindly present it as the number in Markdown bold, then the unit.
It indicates **49.8** gal
